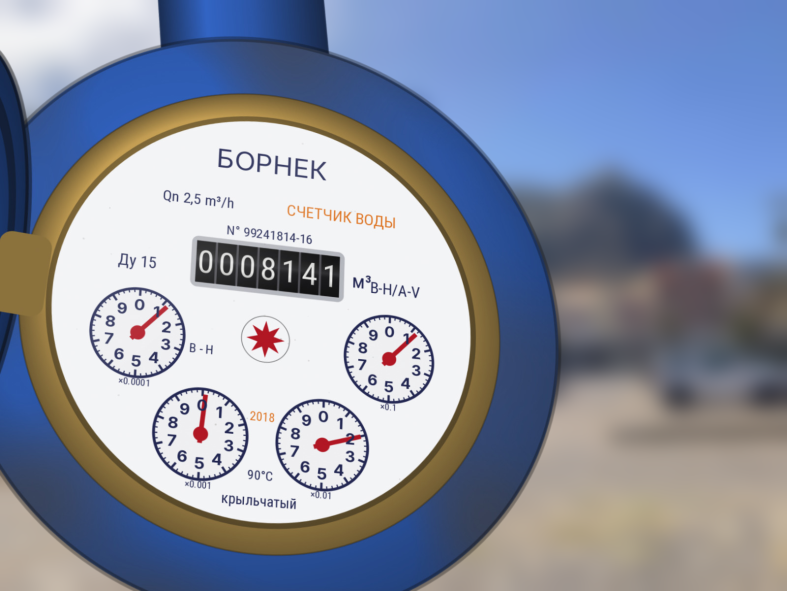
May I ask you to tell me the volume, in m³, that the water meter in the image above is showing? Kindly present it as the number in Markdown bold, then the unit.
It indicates **8141.1201** m³
